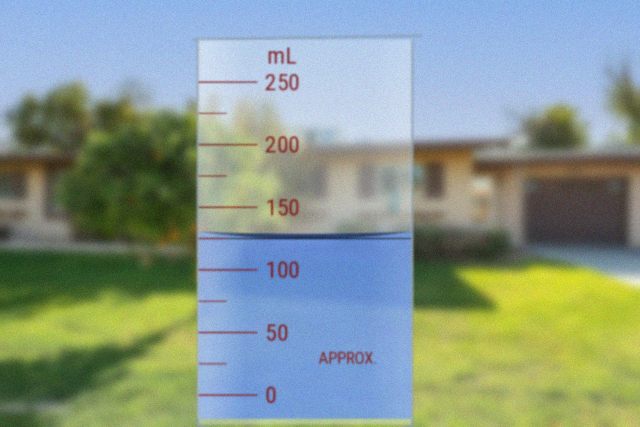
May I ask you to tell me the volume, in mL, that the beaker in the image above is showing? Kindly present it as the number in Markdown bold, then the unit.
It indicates **125** mL
